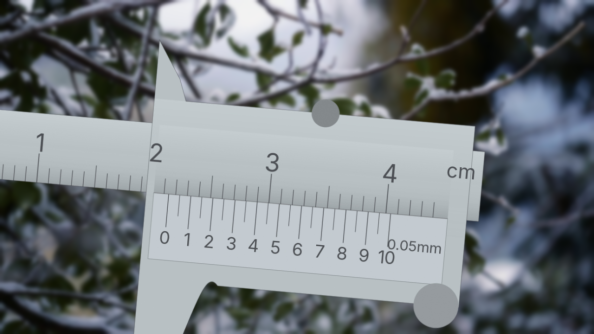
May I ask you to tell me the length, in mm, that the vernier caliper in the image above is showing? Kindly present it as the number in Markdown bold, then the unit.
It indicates **21.4** mm
